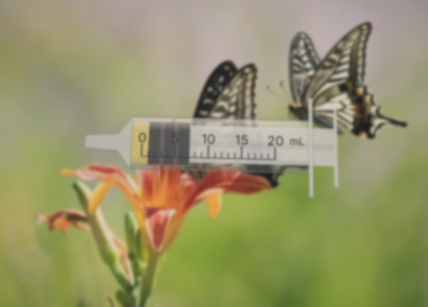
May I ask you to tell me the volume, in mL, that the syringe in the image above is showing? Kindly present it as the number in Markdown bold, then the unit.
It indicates **1** mL
